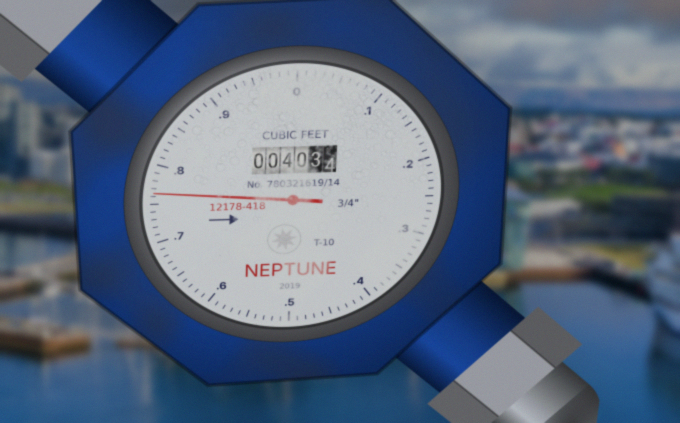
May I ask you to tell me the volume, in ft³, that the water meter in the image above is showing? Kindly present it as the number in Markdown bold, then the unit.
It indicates **4033.76** ft³
